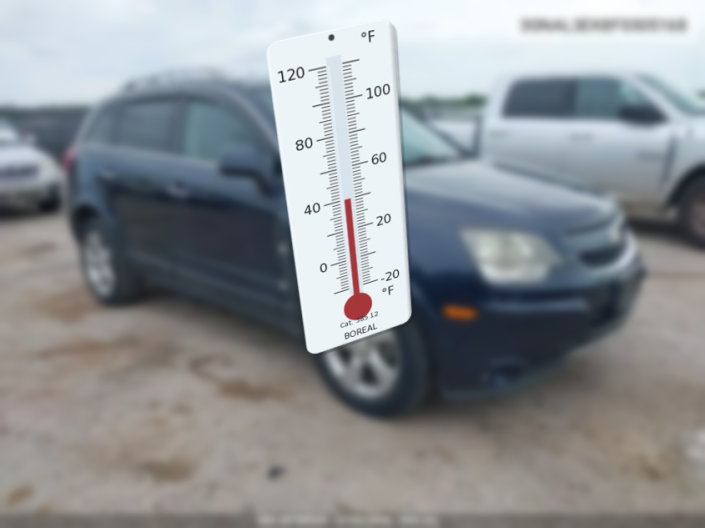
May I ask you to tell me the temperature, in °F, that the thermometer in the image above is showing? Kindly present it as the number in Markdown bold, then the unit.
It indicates **40** °F
